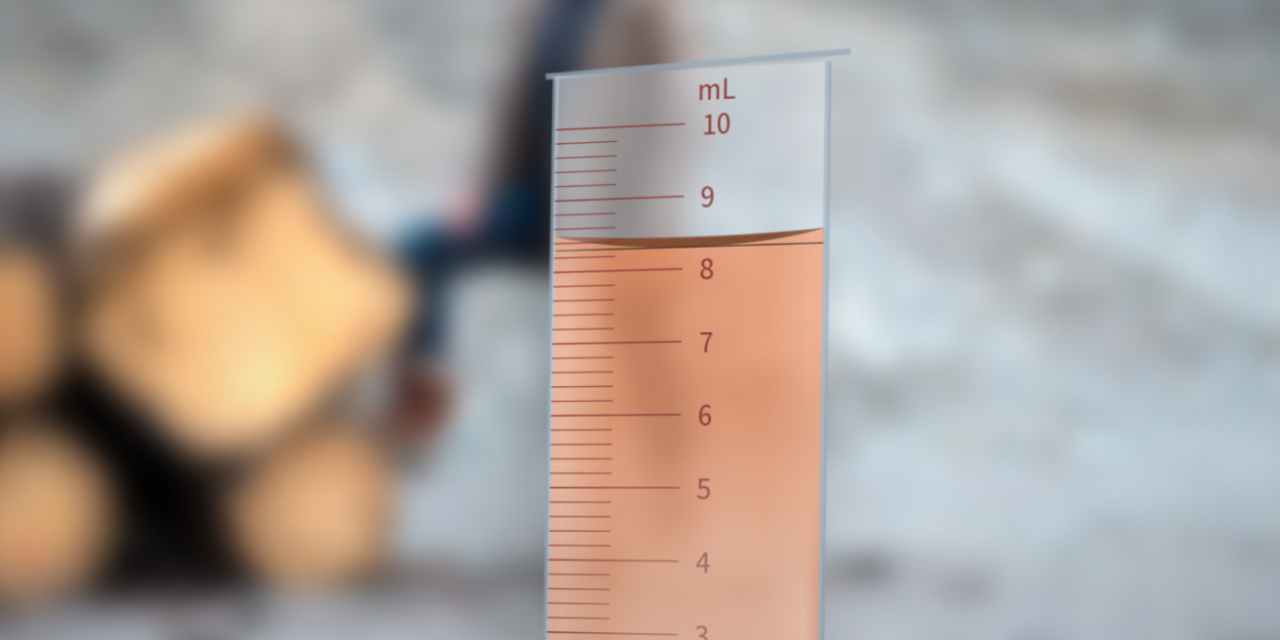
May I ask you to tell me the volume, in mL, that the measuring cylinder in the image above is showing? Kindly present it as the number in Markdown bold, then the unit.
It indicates **8.3** mL
